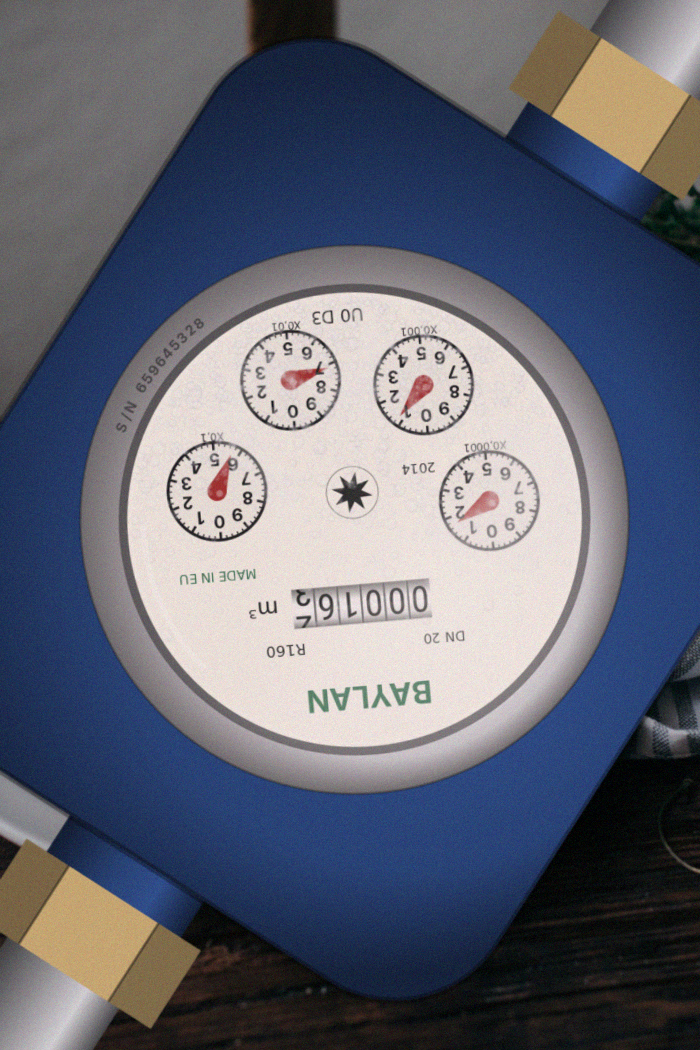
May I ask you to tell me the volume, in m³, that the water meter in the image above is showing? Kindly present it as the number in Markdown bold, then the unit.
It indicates **162.5711** m³
